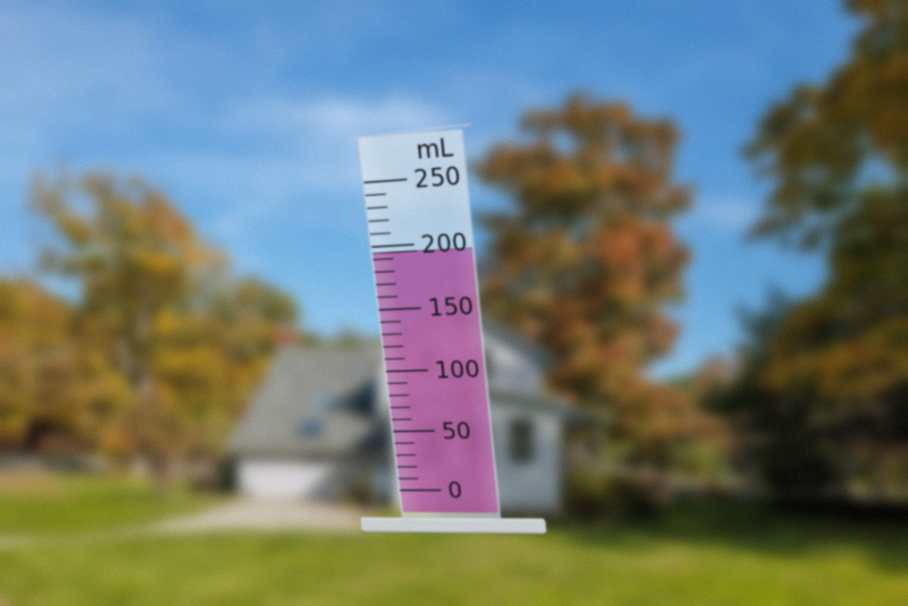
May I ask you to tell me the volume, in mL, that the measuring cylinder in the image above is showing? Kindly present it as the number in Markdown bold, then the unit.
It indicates **195** mL
